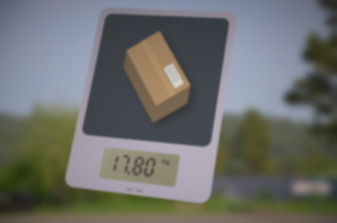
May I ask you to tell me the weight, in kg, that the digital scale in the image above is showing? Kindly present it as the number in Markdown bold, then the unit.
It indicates **17.80** kg
